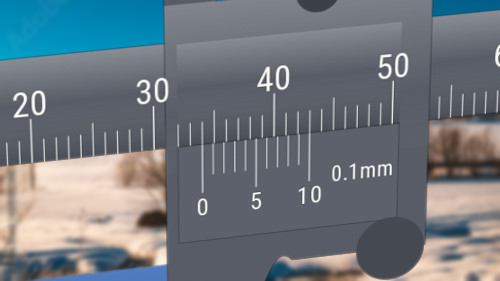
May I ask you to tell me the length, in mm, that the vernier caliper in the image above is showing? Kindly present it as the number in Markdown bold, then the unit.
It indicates **34.0** mm
